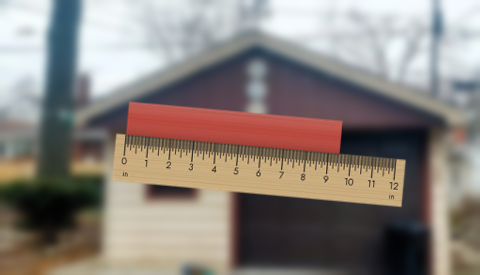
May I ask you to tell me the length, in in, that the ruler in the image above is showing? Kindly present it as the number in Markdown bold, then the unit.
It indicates **9.5** in
